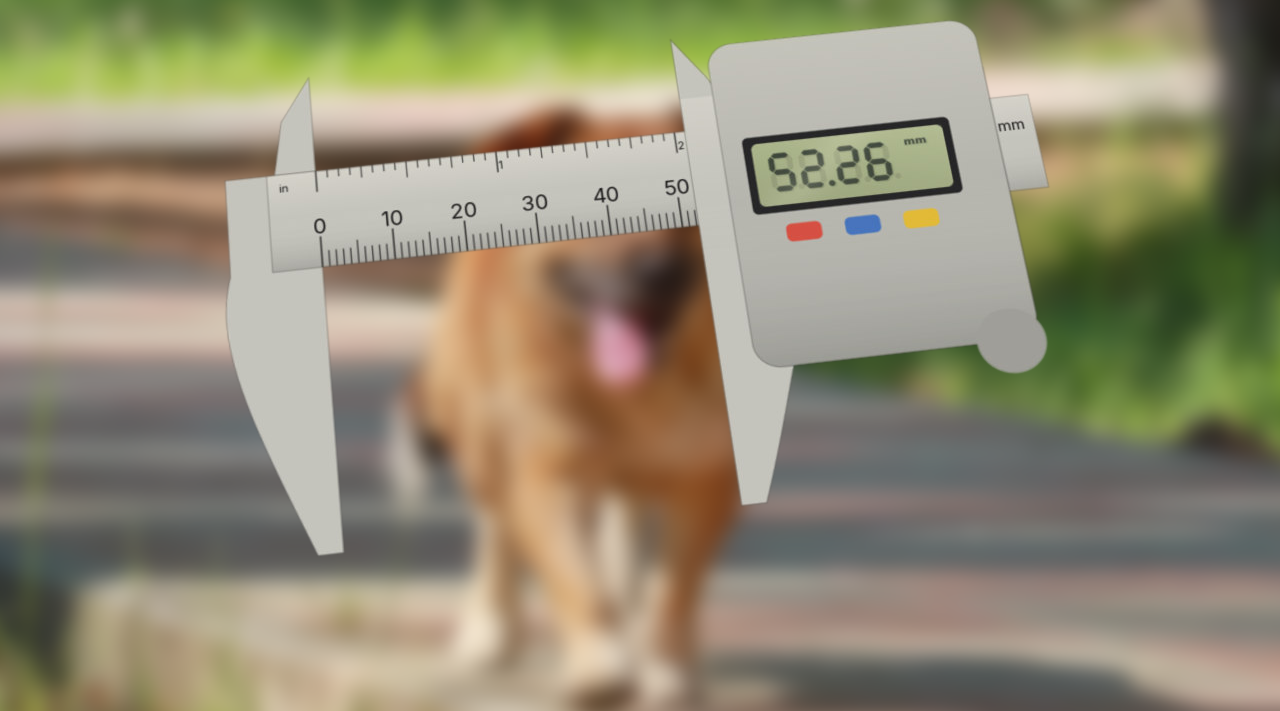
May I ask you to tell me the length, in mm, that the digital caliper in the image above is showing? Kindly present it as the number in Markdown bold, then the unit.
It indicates **52.26** mm
